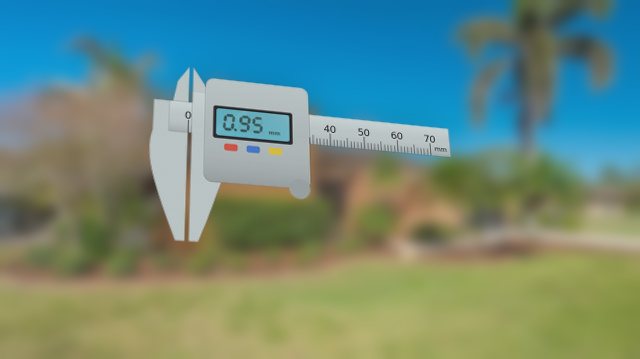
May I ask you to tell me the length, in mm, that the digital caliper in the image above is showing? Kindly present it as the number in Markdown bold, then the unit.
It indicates **0.95** mm
